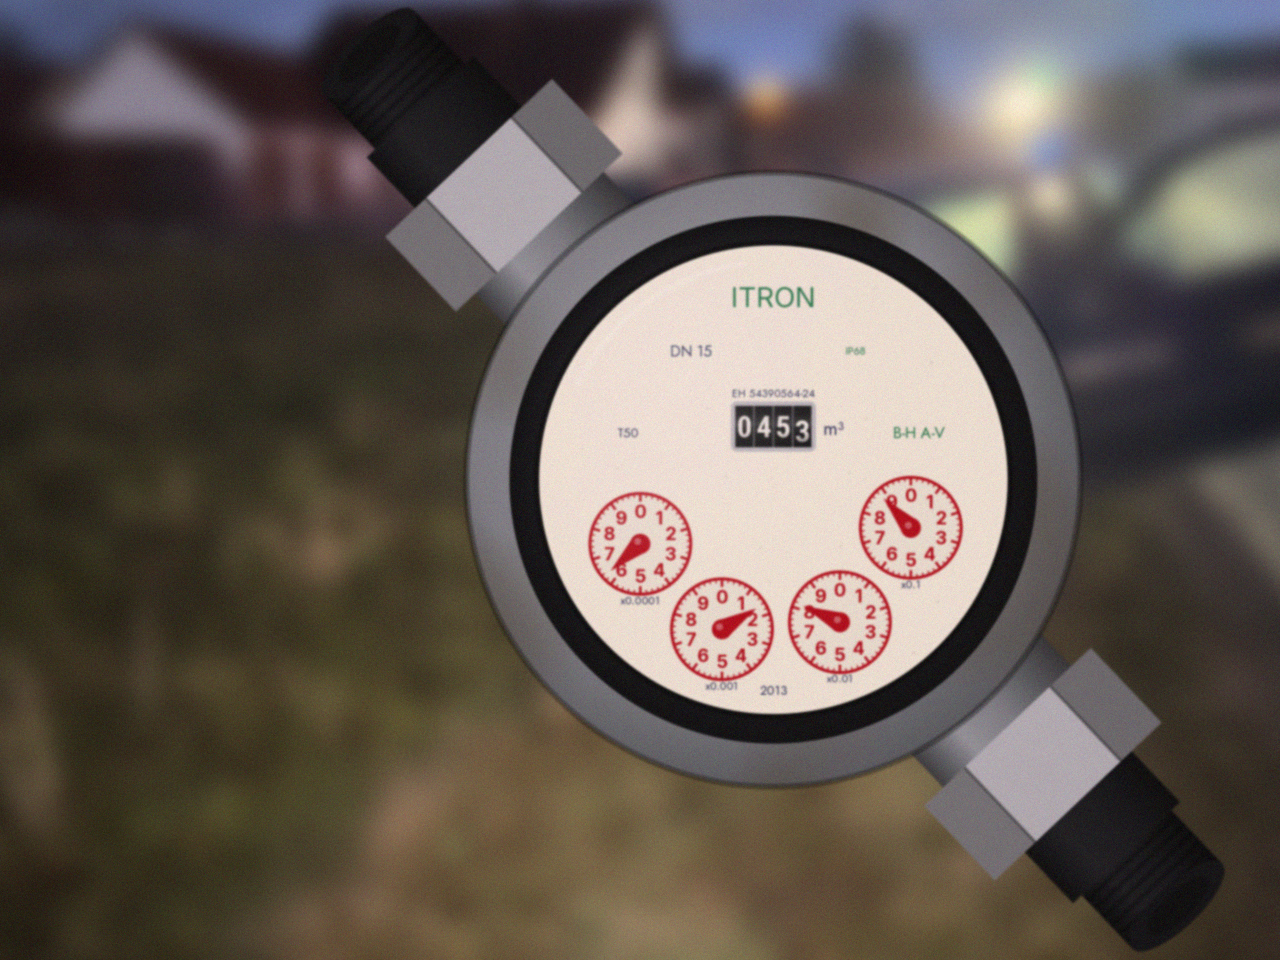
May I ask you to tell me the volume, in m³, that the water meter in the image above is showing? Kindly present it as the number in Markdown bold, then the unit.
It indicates **452.8816** m³
